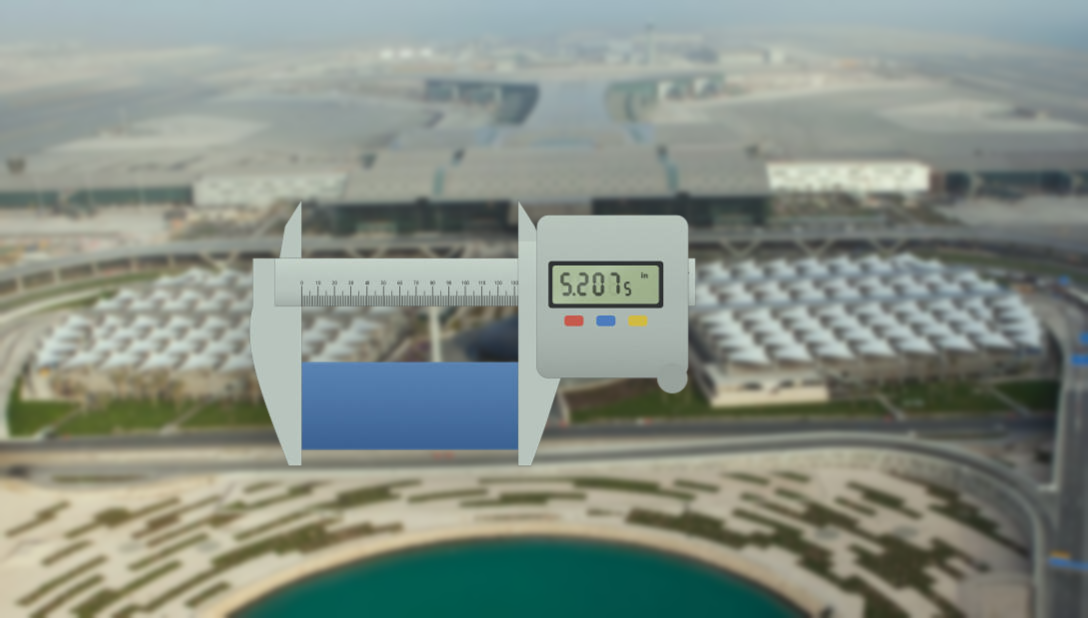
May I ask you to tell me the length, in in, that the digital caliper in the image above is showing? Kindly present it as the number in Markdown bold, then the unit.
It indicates **5.2075** in
